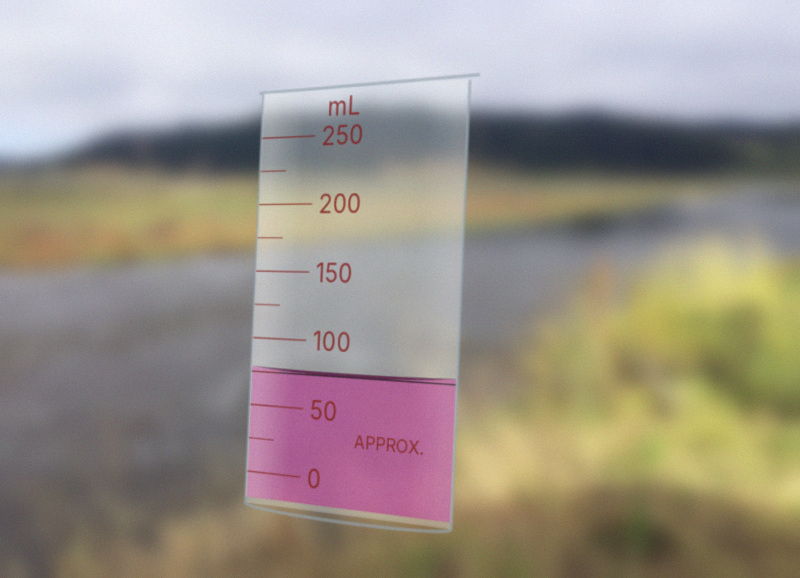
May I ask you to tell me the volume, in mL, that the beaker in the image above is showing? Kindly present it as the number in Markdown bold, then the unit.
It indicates **75** mL
